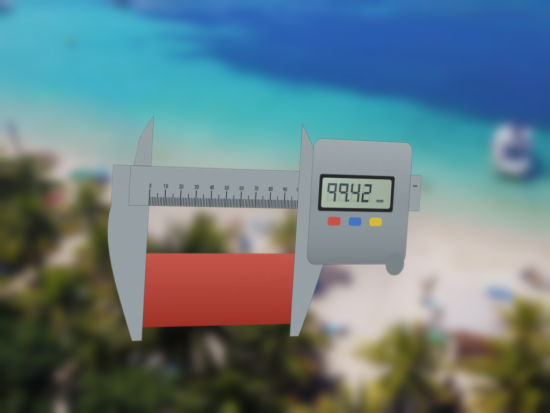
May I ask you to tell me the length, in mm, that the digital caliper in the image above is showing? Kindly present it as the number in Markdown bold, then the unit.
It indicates **99.42** mm
